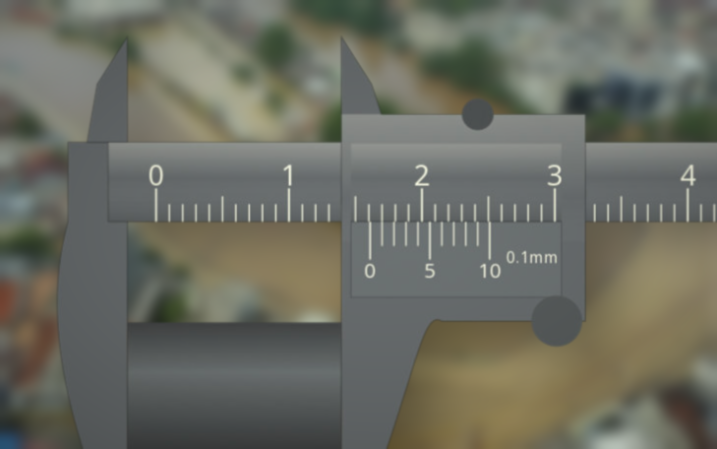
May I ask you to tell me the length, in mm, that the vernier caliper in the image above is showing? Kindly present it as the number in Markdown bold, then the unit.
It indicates **16.1** mm
